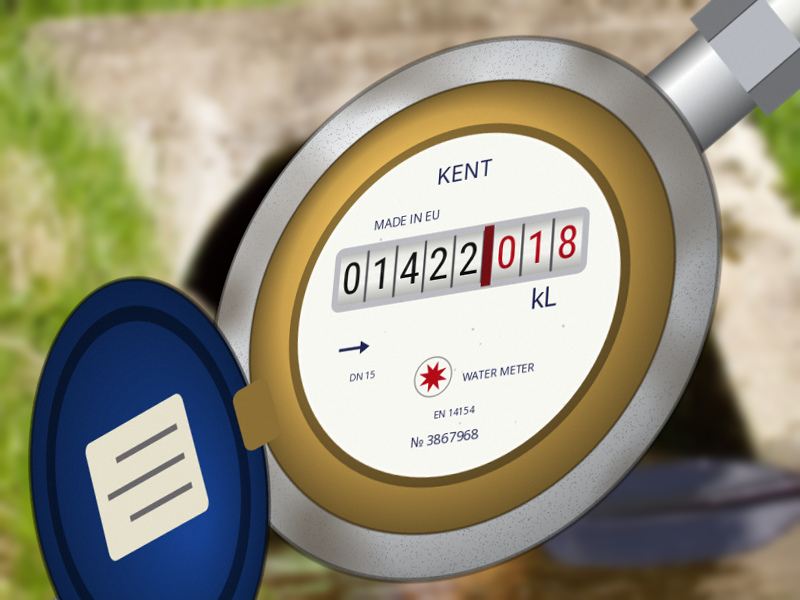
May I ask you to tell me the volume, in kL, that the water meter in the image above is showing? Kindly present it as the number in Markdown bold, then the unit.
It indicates **1422.018** kL
